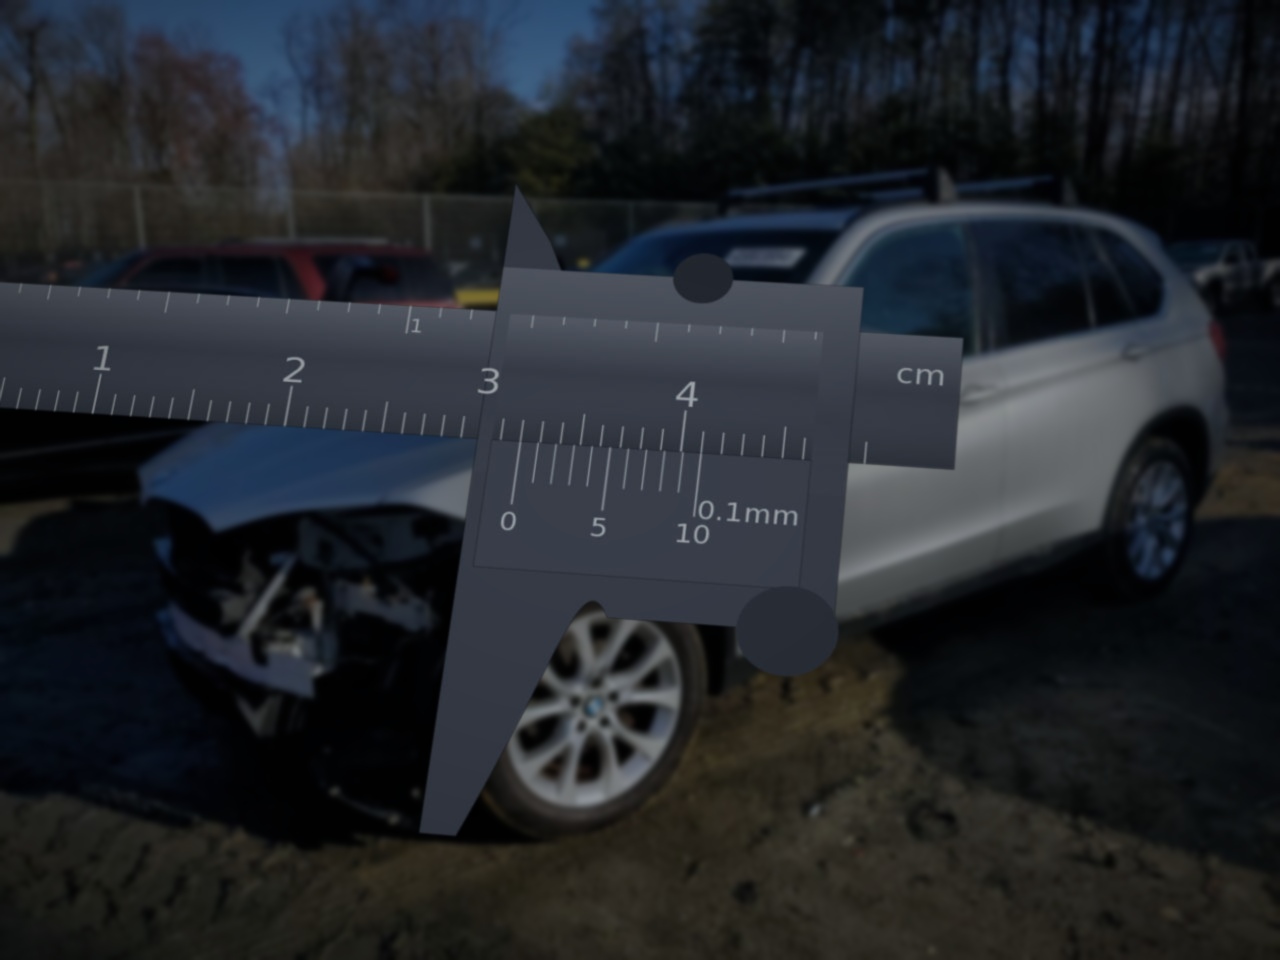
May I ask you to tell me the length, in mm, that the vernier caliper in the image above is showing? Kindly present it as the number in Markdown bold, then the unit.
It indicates **32.0** mm
